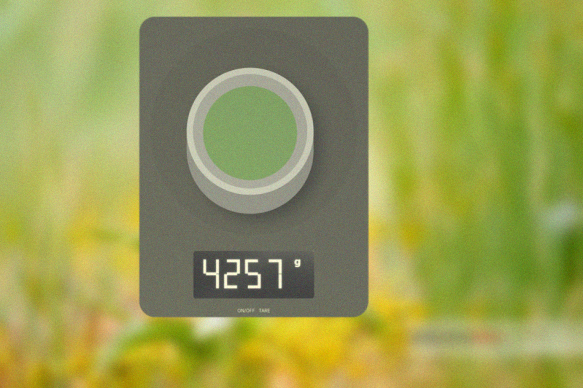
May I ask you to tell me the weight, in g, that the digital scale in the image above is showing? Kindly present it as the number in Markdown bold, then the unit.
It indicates **4257** g
